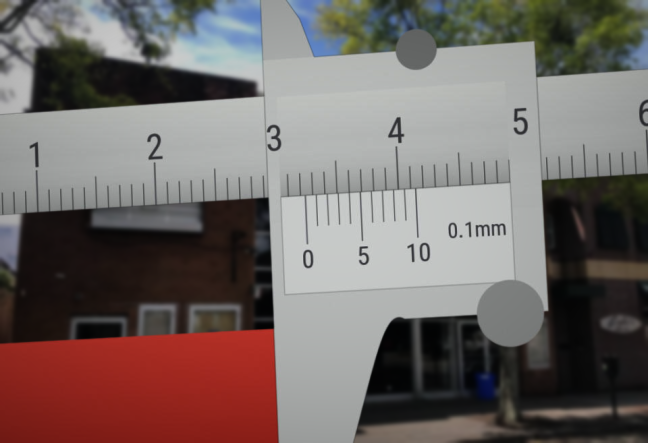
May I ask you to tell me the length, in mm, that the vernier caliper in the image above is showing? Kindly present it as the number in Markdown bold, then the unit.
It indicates **32.4** mm
